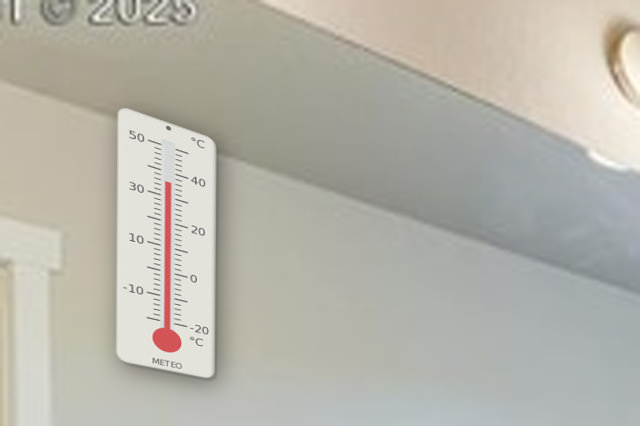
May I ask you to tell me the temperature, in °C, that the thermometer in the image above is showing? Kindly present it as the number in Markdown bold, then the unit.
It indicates **36** °C
